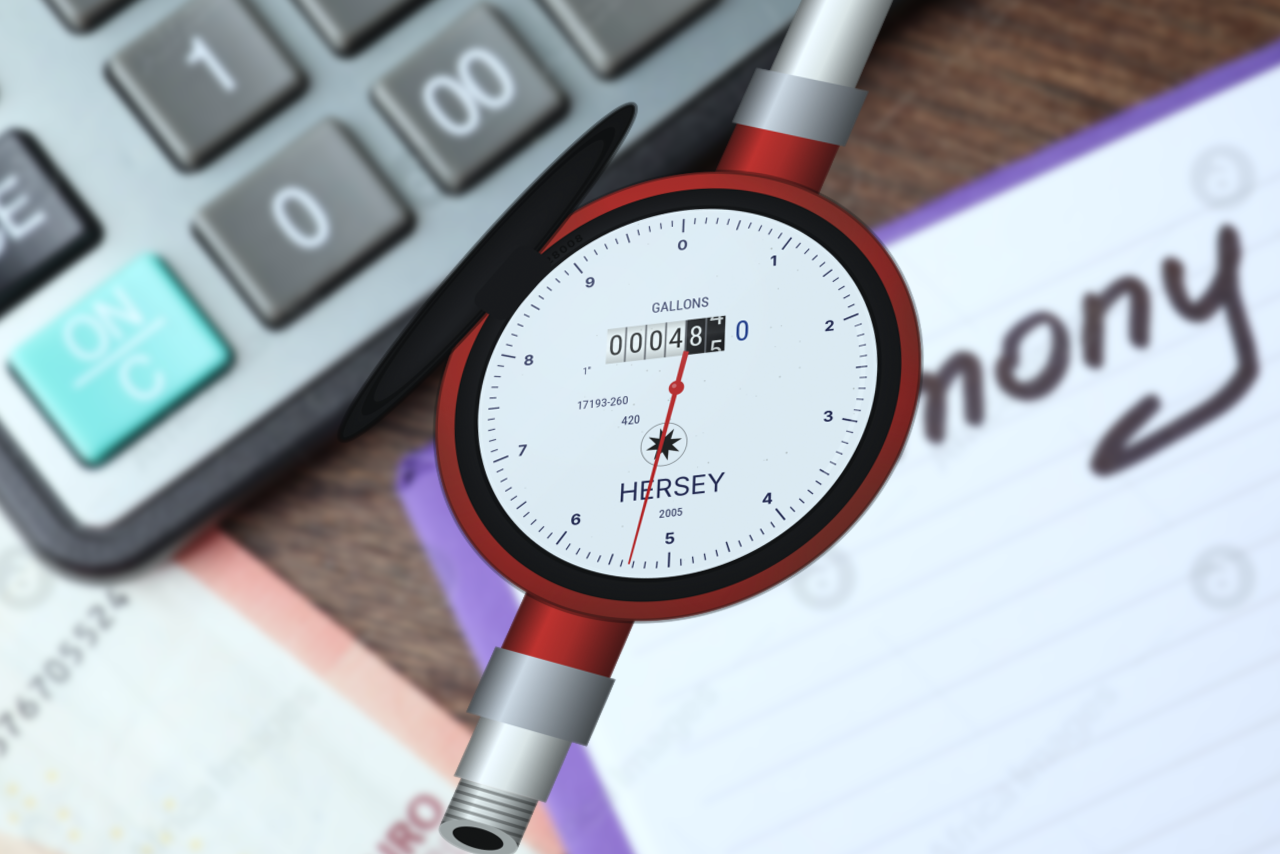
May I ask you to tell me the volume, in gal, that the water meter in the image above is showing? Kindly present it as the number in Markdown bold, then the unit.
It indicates **4845.3** gal
